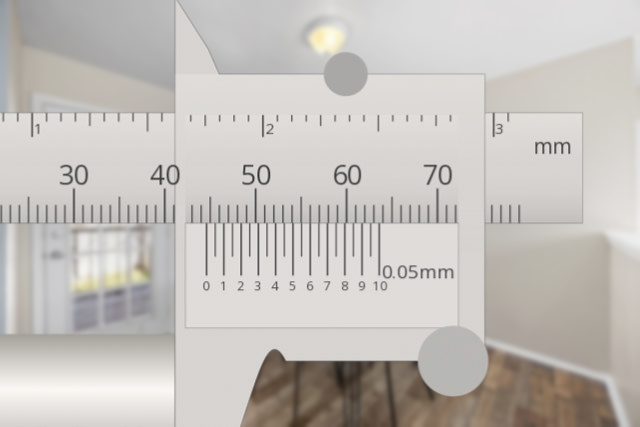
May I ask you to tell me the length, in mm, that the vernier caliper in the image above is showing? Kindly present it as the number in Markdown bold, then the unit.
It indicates **44.6** mm
